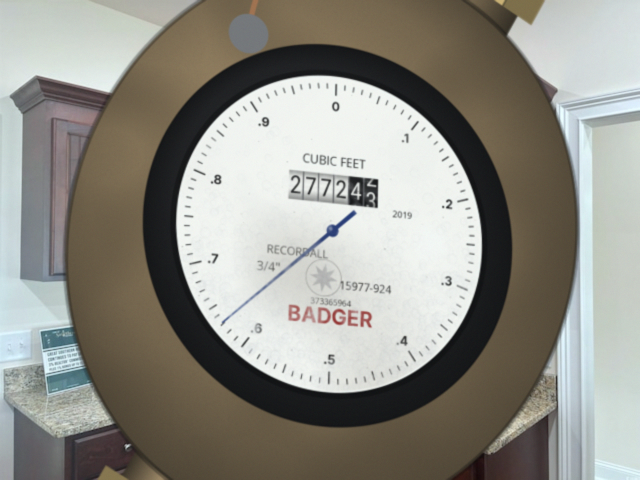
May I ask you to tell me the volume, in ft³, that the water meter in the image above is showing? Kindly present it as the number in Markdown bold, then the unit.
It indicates **277242.63** ft³
